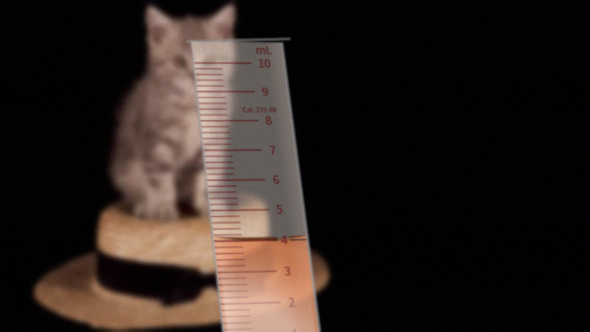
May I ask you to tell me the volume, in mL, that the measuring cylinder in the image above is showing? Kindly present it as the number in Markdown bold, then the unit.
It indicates **4** mL
